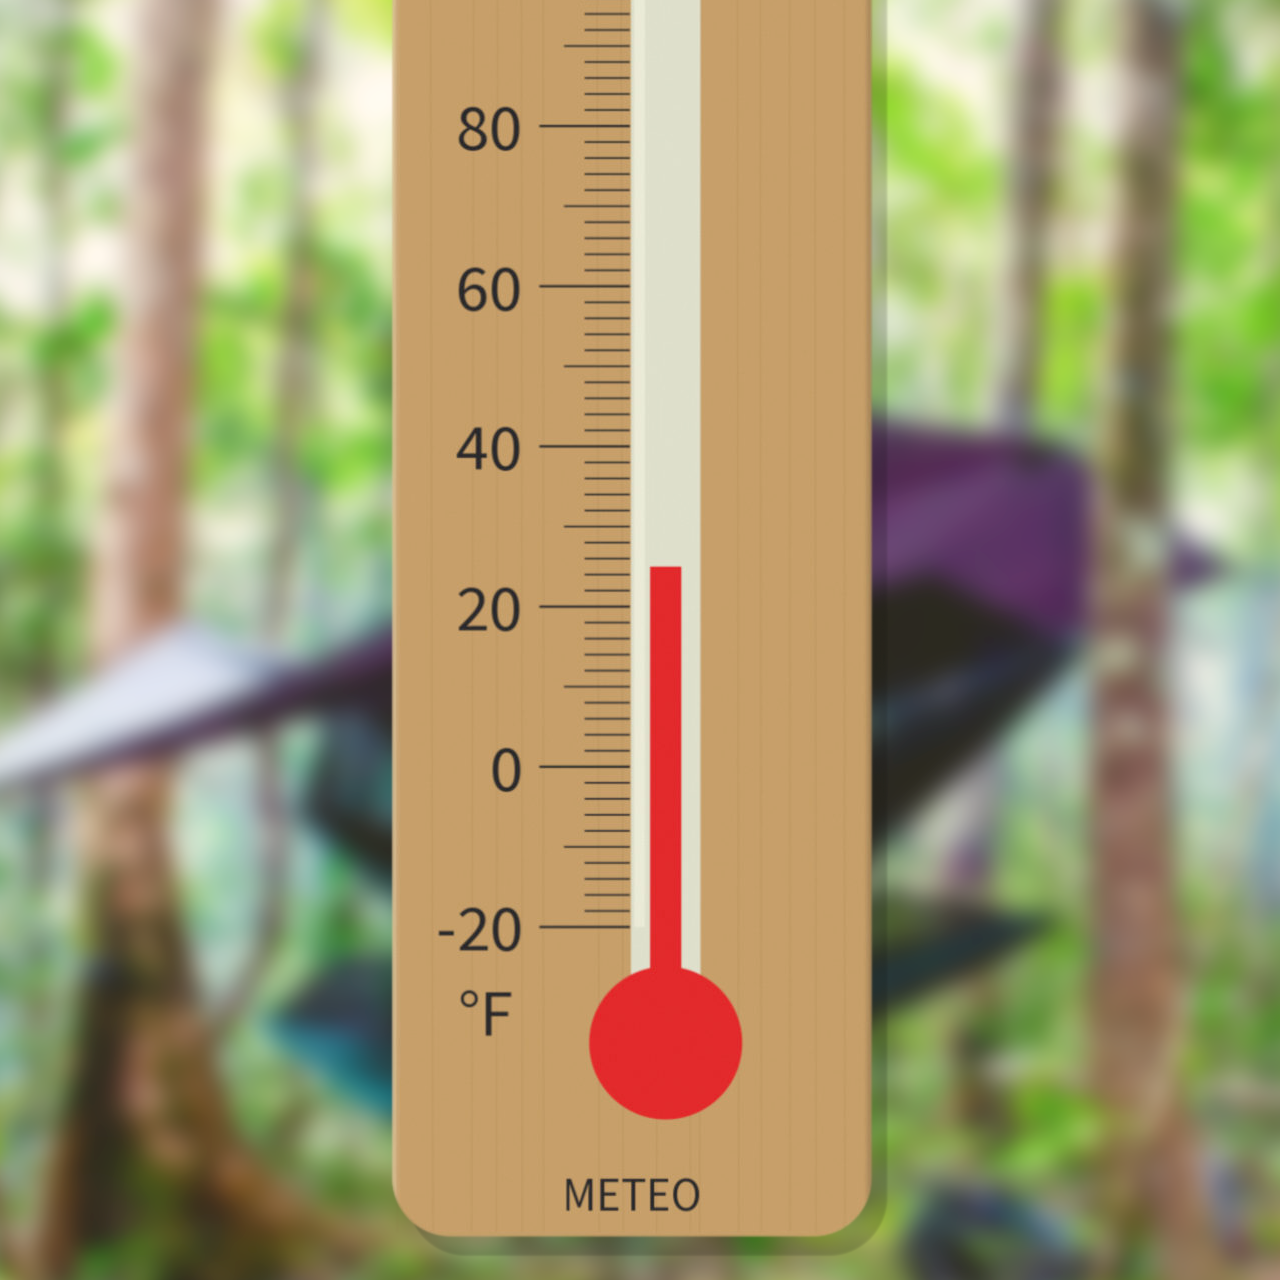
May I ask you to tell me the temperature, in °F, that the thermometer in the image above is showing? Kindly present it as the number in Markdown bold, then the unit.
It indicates **25** °F
